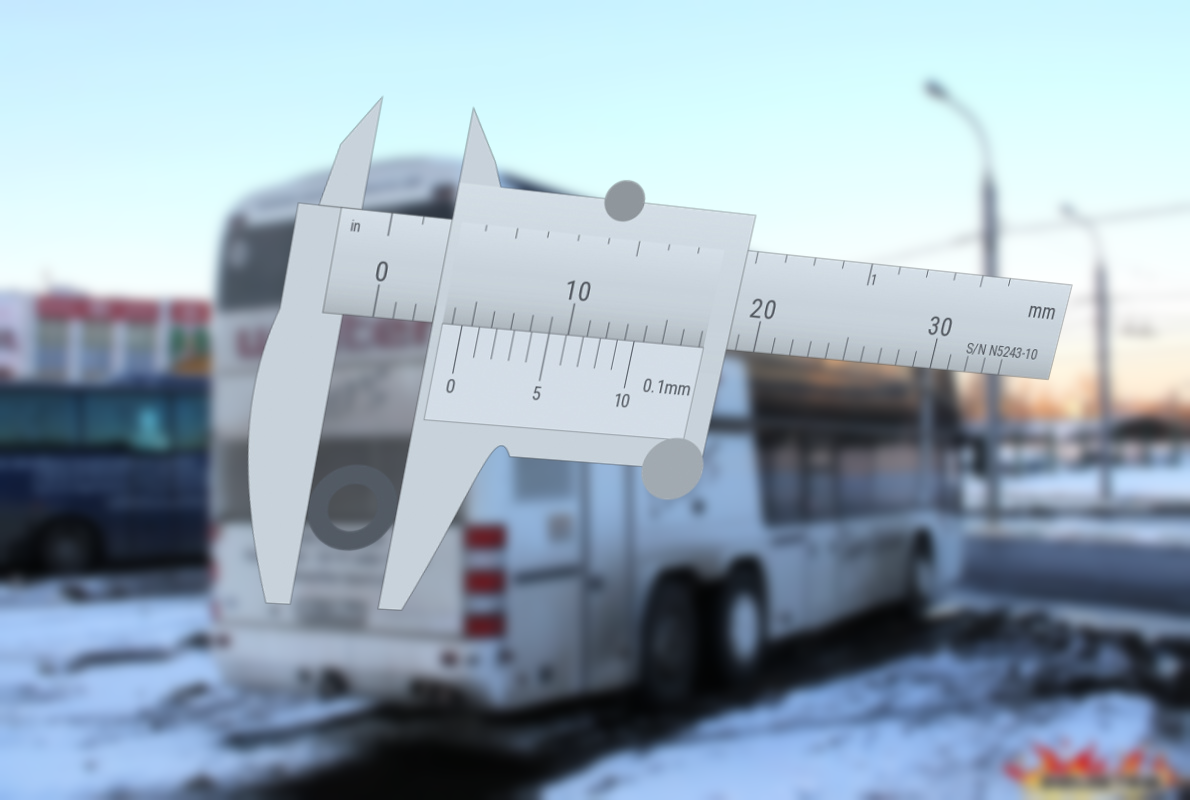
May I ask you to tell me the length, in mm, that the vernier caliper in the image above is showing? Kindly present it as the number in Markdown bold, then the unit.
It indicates **4.5** mm
